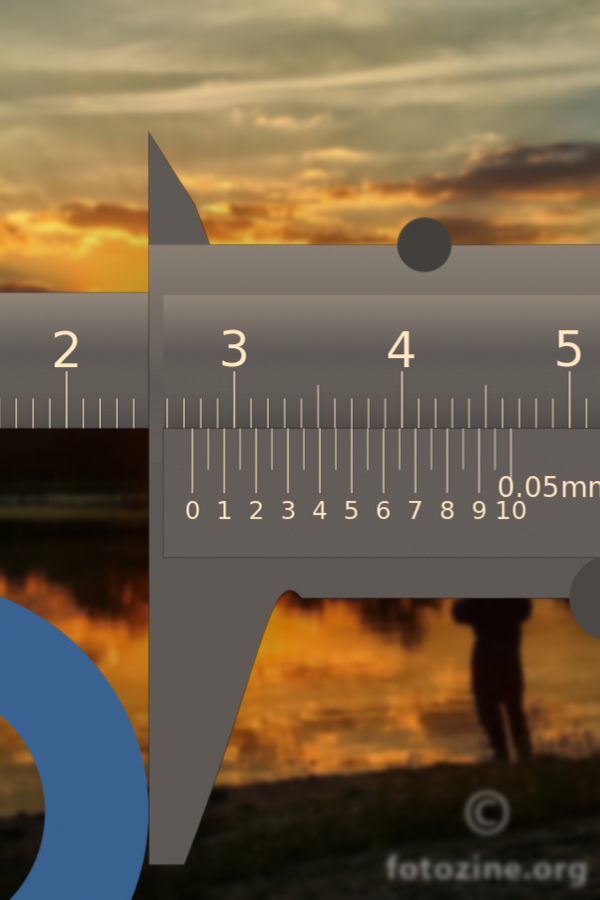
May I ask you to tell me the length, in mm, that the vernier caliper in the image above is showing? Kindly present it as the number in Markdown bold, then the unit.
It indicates **27.5** mm
